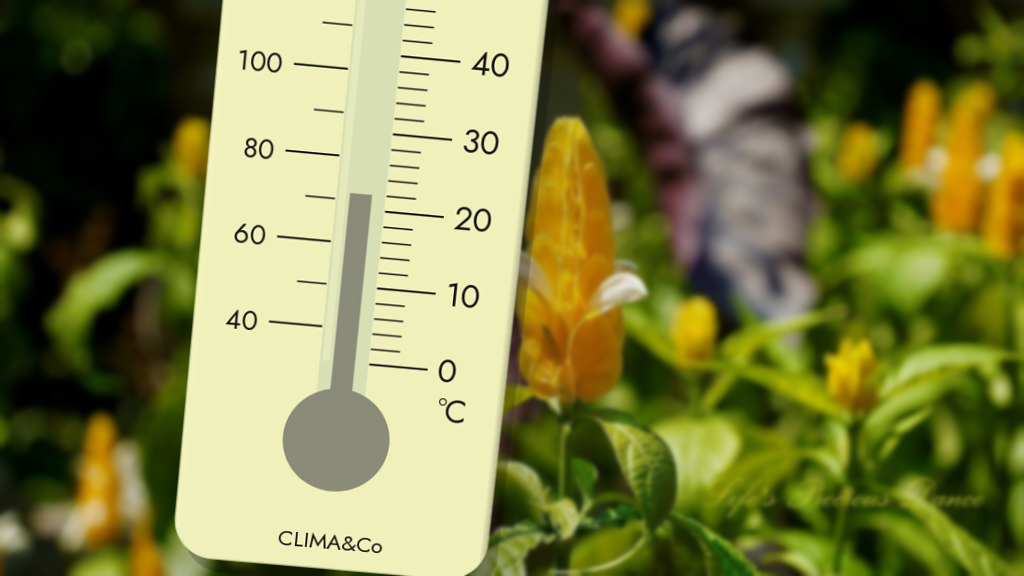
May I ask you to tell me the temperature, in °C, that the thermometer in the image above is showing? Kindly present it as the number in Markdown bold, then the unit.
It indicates **22** °C
